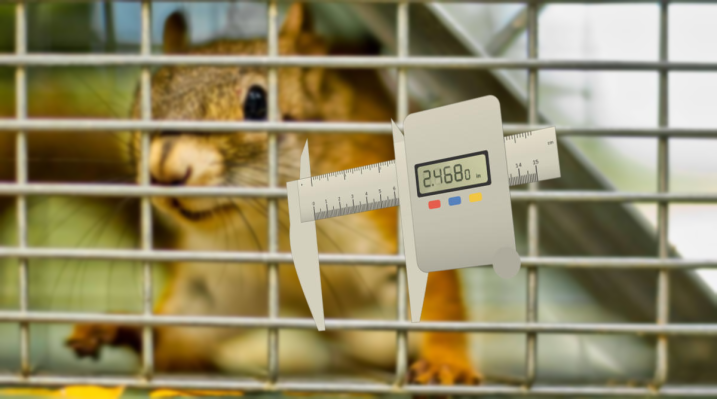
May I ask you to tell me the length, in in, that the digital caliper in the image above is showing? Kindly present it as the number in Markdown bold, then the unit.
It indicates **2.4680** in
